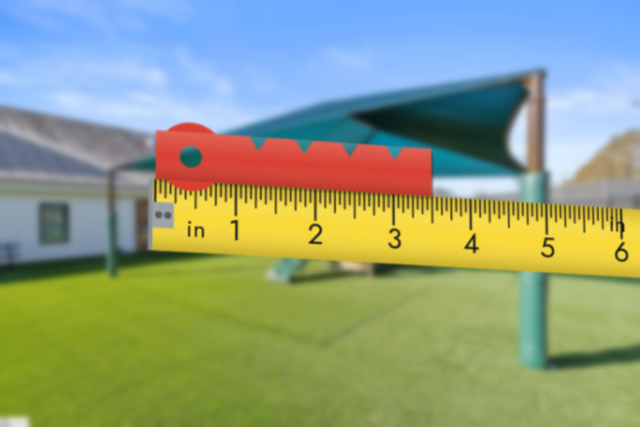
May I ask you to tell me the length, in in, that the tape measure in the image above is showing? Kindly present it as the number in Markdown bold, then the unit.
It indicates **3.5** in
